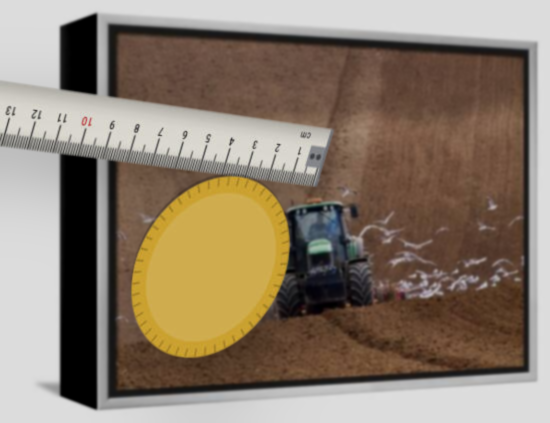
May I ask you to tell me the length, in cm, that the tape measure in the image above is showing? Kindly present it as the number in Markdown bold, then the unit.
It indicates **6.5** cm
